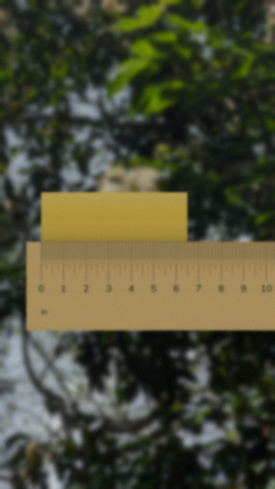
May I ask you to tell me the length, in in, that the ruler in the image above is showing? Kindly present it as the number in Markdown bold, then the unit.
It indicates **6.5** in
